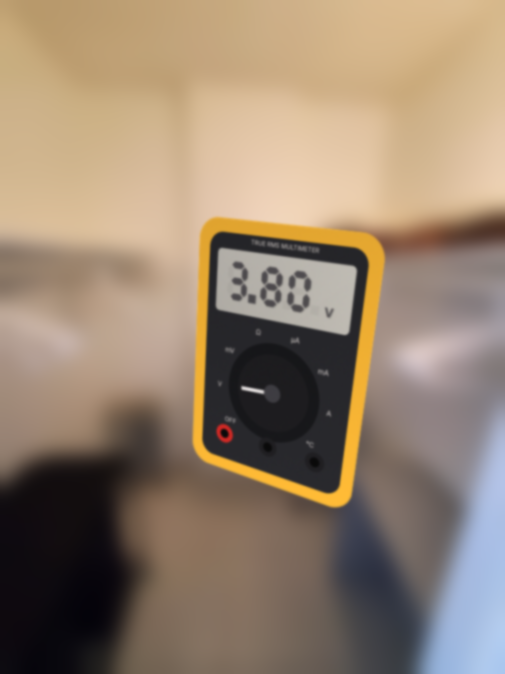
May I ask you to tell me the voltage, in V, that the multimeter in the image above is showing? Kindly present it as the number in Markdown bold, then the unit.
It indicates **3.80** V
